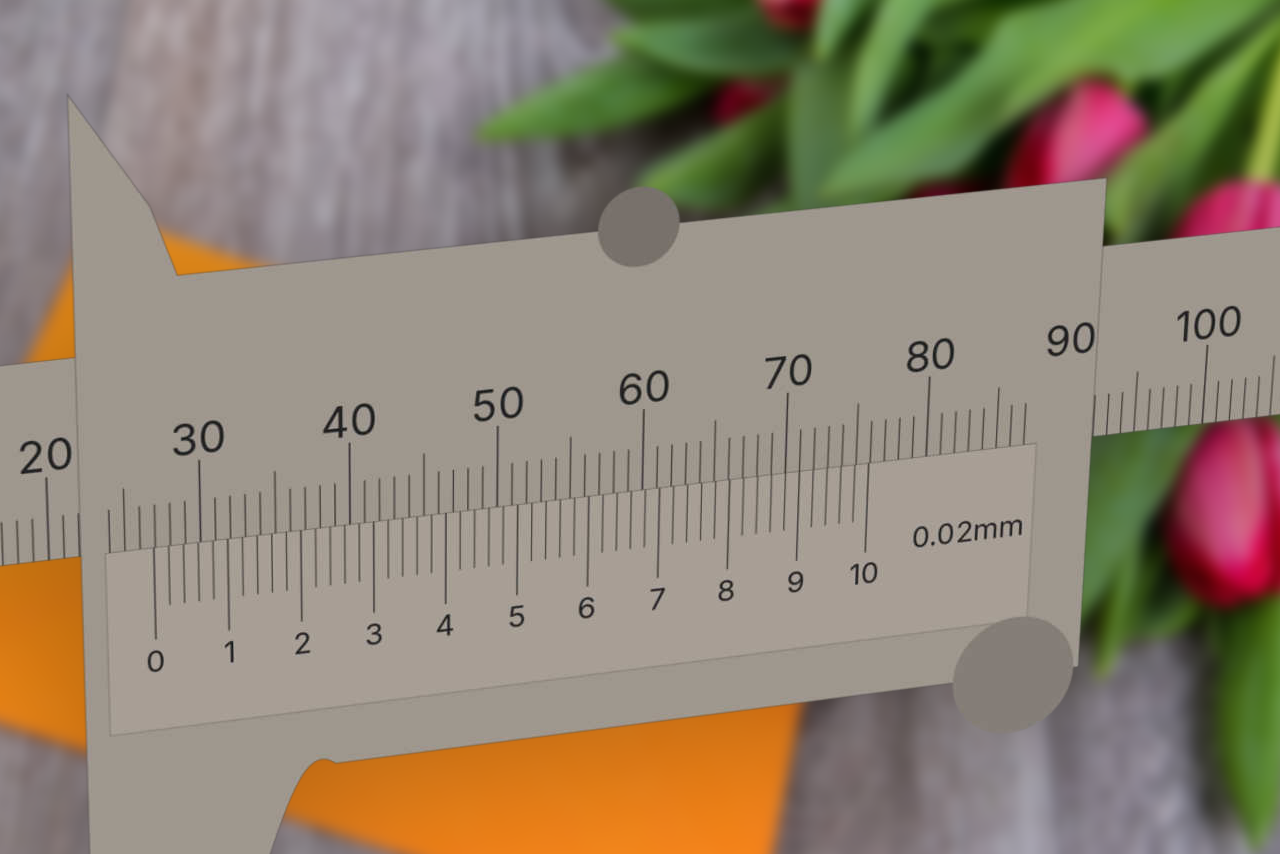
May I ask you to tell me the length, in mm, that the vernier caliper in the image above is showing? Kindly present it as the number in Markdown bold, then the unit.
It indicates **26.9** mm
